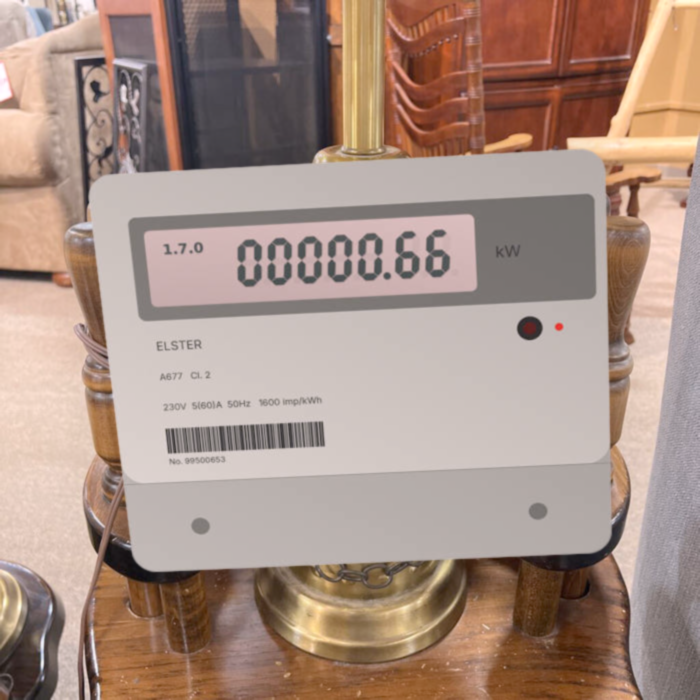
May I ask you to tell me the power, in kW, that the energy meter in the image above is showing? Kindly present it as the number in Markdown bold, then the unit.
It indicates **0.66** kW
